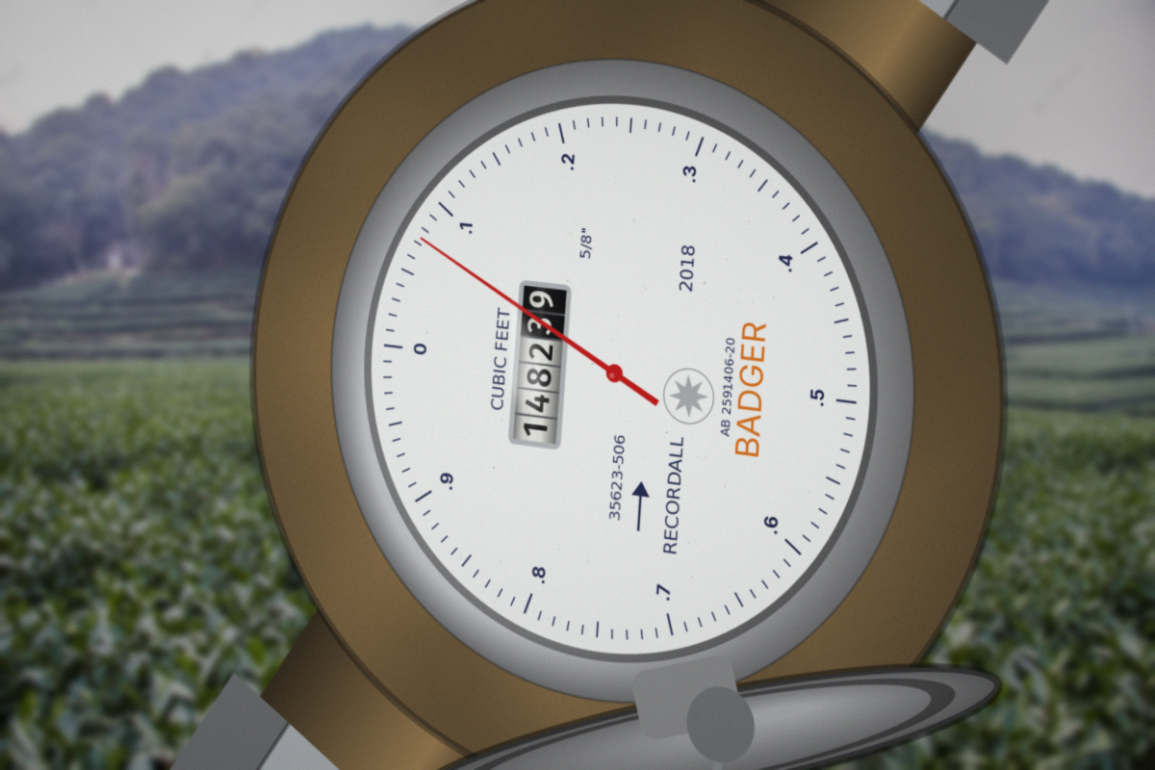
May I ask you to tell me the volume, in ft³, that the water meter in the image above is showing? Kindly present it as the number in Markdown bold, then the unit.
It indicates **148239.07** ft³
